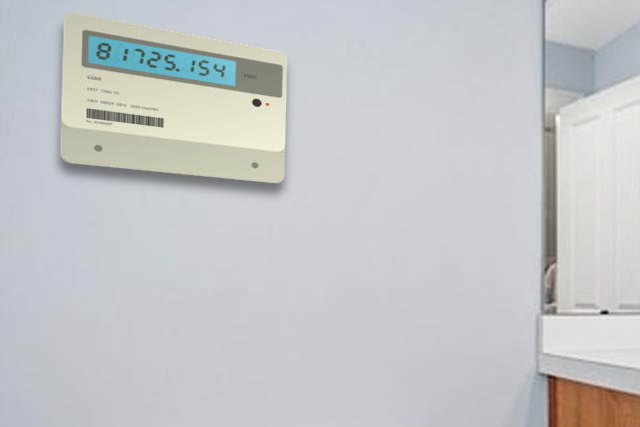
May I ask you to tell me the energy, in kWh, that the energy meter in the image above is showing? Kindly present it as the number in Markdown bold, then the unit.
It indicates **81725.154** kWh
